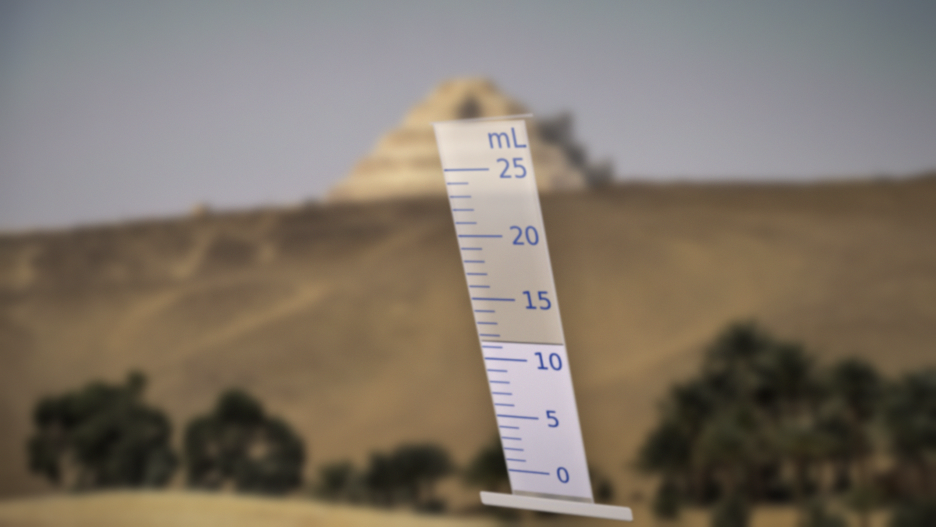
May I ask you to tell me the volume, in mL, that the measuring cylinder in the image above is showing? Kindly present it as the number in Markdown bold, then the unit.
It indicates **11.5** mL
